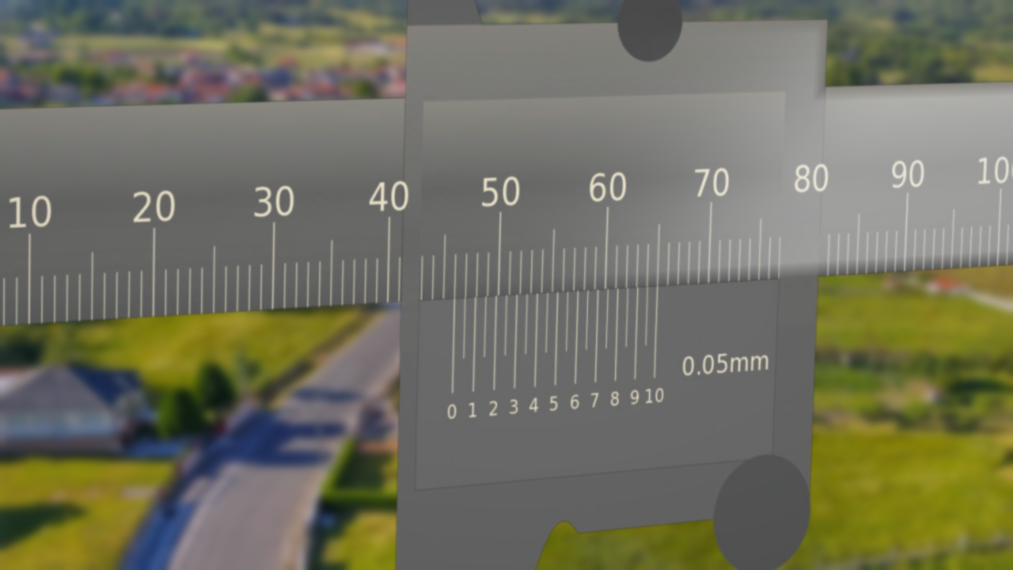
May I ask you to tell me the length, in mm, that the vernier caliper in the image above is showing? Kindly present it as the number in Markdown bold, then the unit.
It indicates **46.0** mm
